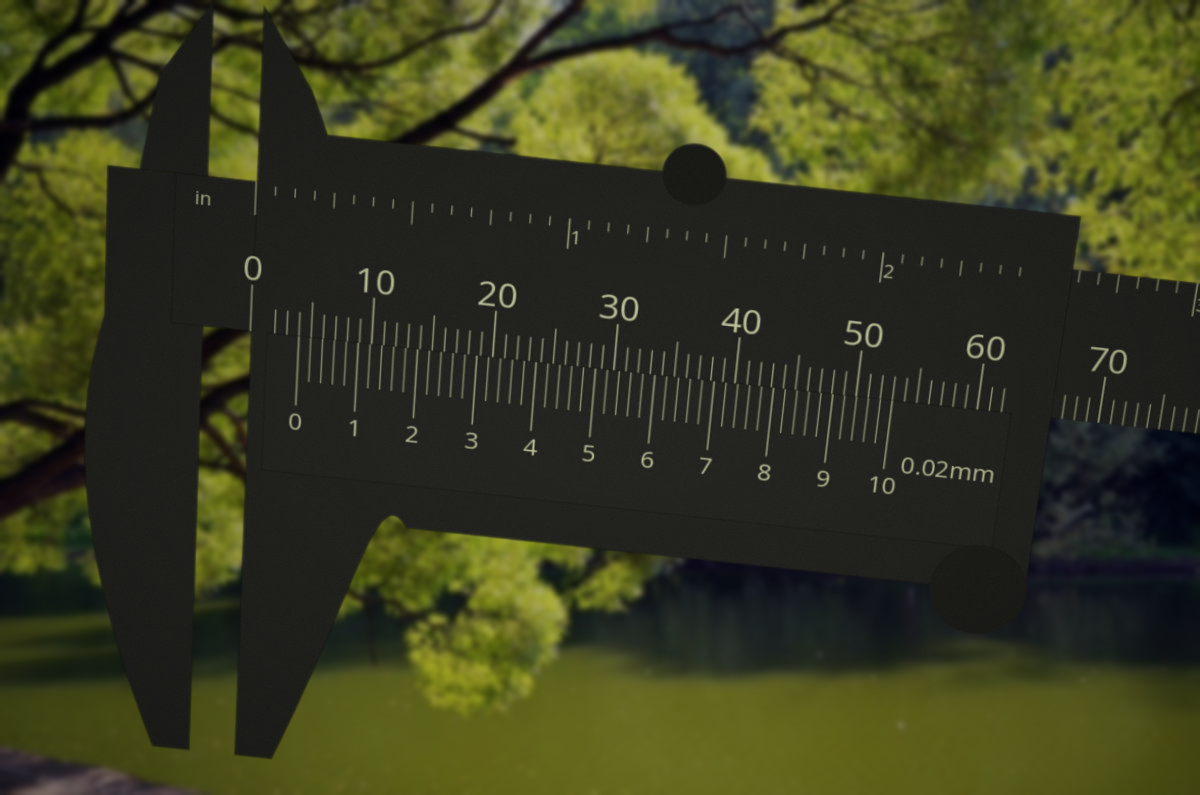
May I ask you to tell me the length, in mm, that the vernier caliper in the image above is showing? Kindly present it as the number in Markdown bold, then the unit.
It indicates **4.0** mm
